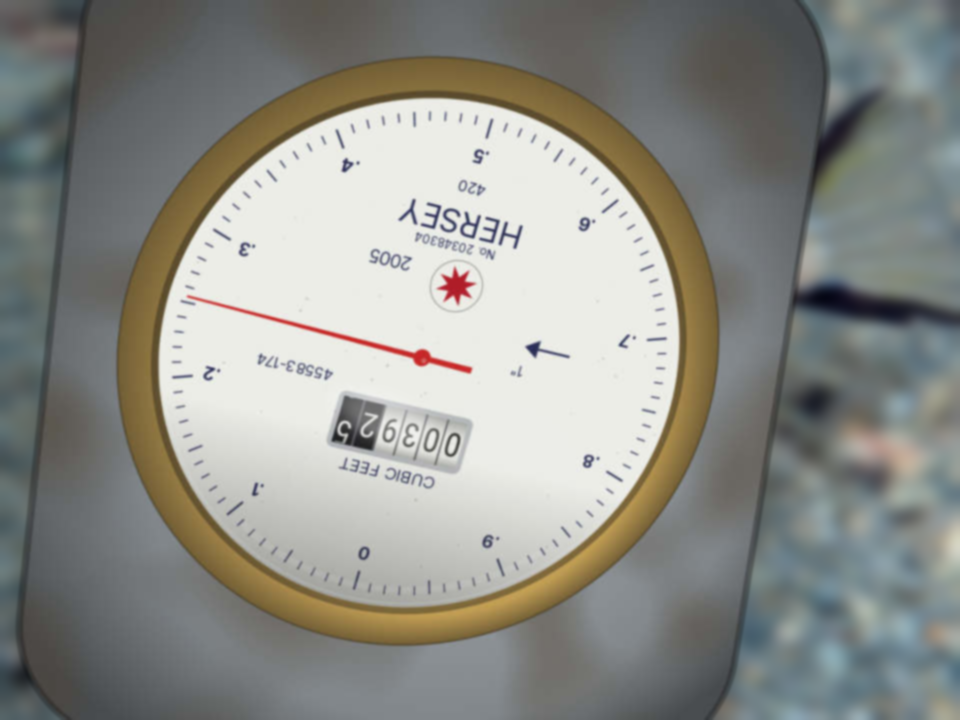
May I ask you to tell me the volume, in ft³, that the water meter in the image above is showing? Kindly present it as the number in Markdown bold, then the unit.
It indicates **3925.25** ft³
